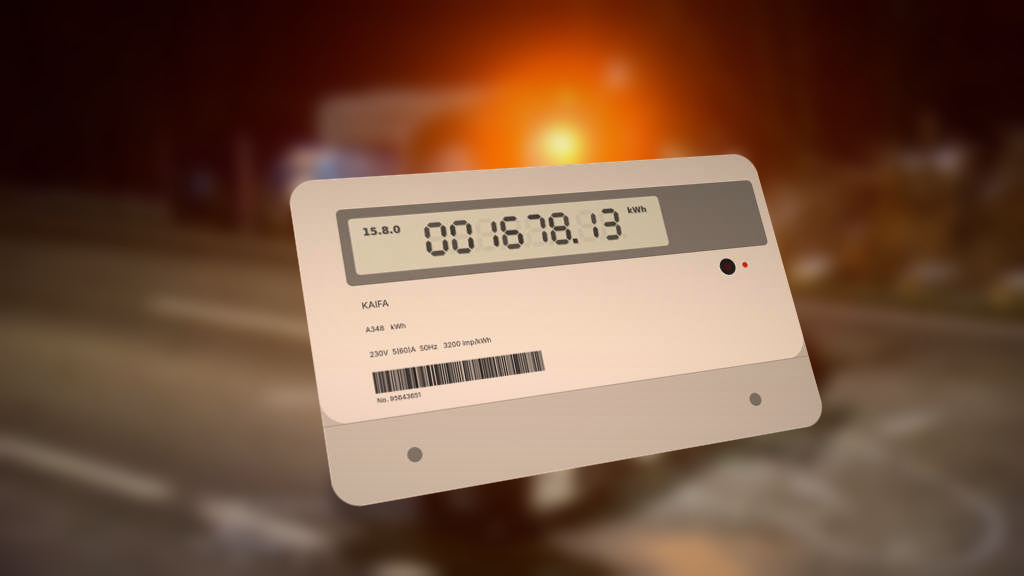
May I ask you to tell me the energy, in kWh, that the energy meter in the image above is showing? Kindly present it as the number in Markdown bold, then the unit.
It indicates **1678.13** kWh
